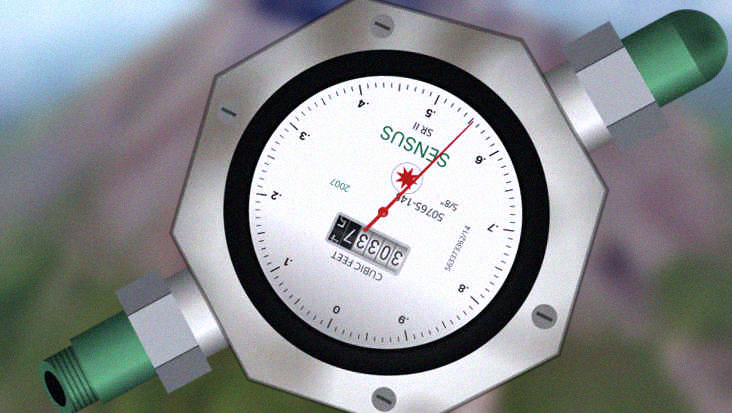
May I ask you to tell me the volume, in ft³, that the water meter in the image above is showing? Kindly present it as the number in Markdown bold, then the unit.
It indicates **303374.55** ft³
